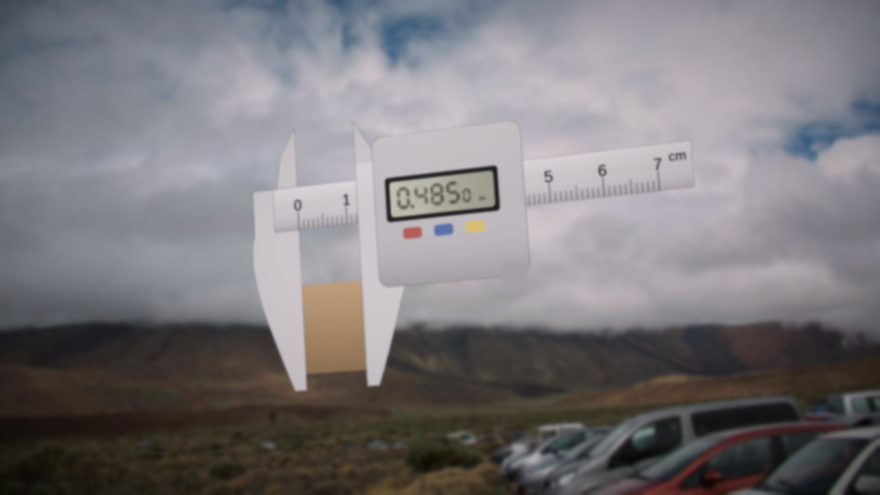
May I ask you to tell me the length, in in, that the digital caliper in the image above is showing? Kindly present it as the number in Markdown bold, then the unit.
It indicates **0.4850** in
